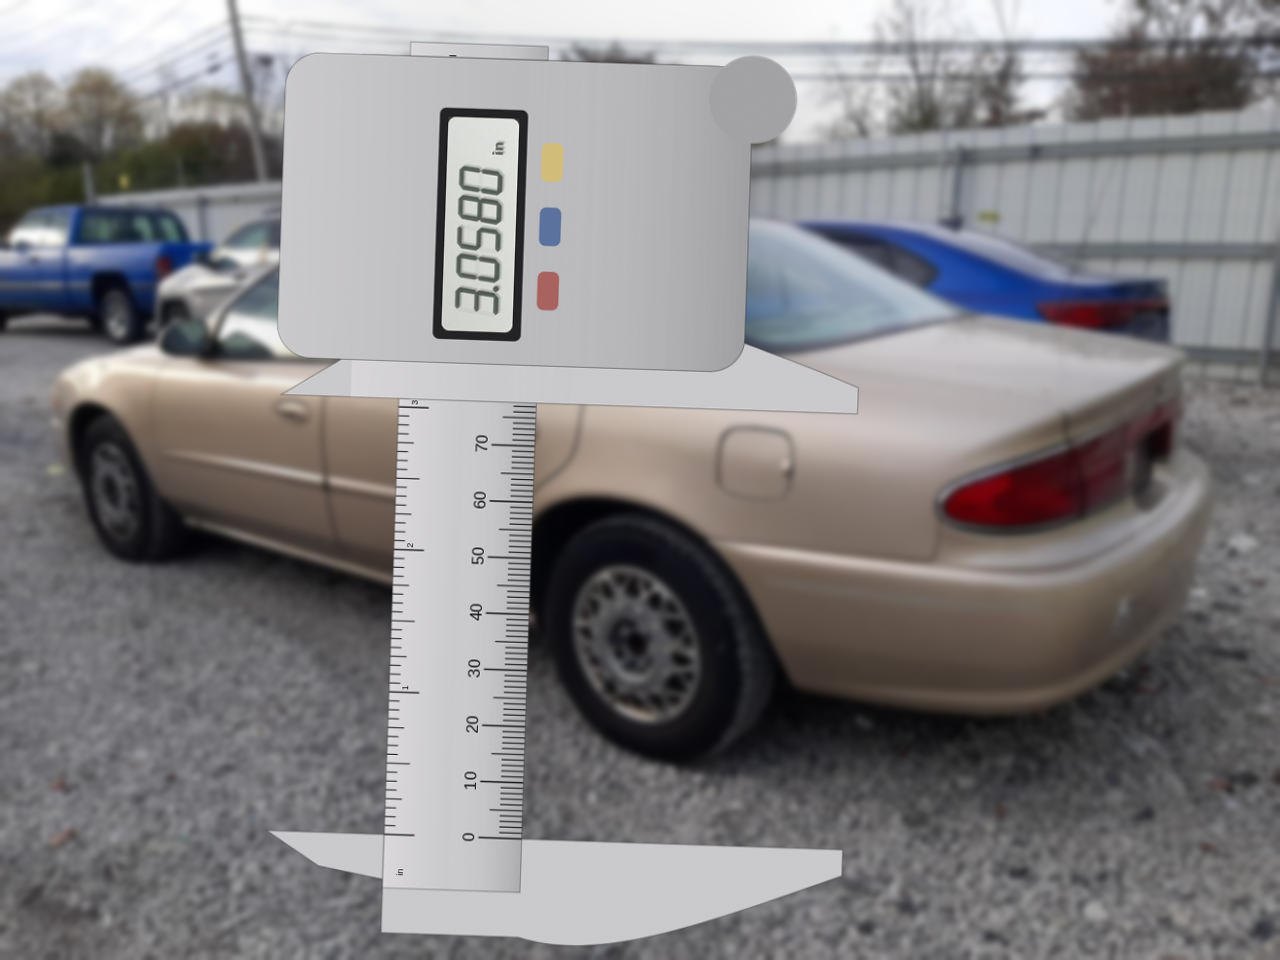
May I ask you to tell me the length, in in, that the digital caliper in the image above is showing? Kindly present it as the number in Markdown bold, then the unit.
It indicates **3.0580** in
